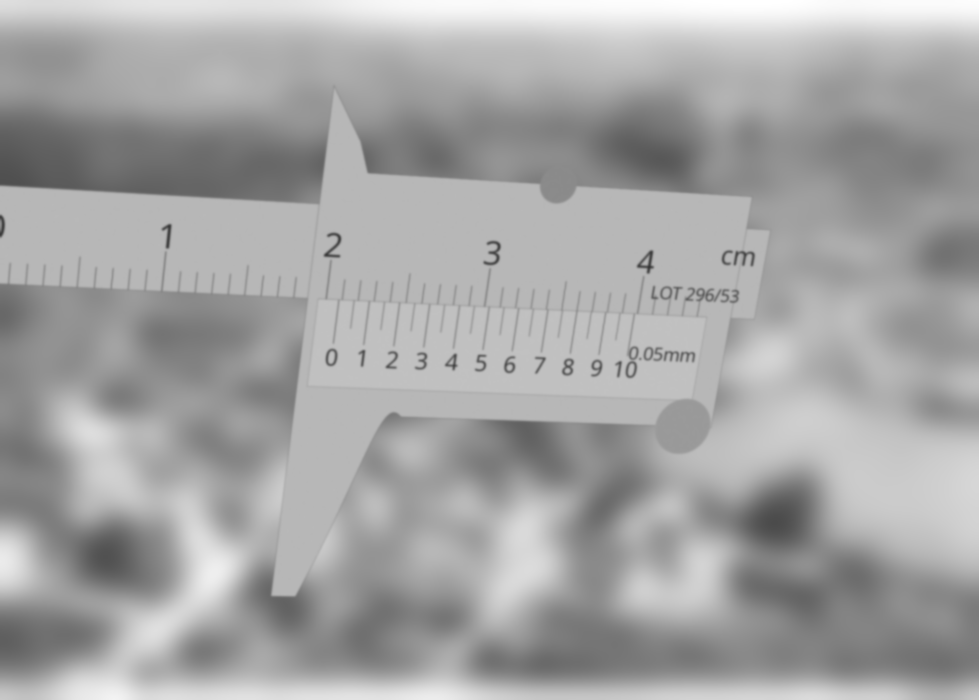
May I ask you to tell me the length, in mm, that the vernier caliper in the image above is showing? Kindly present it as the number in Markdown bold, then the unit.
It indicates **20.8** mm
